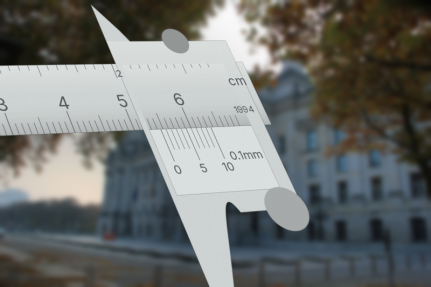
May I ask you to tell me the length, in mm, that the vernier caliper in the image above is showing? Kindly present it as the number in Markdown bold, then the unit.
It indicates **54.6** mm
